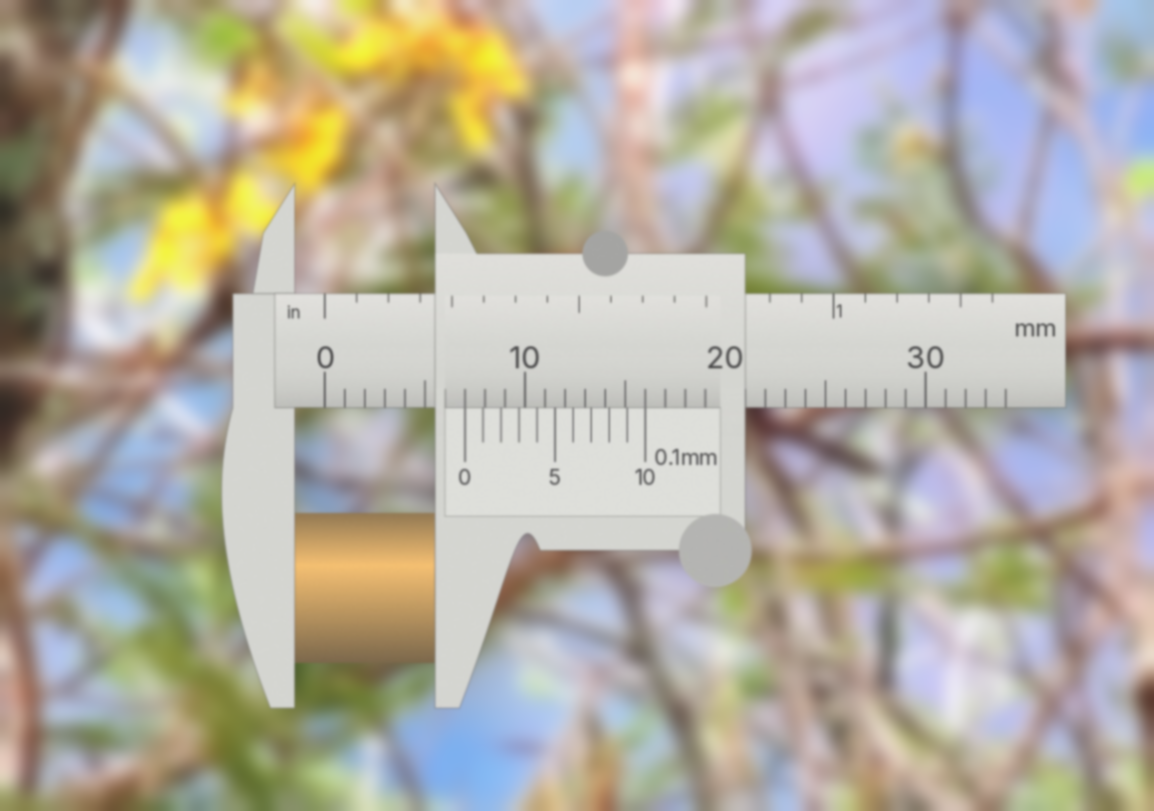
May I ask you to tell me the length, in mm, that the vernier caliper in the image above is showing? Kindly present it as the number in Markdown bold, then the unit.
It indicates **7.0** mm
